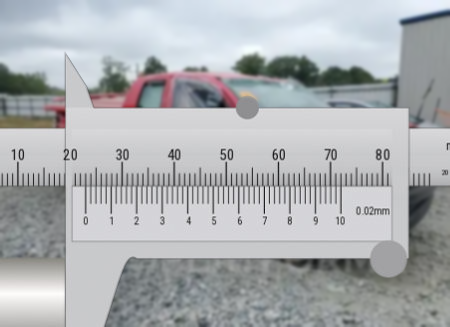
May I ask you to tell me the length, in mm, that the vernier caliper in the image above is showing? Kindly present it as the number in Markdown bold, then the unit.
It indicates **23.0** mm
